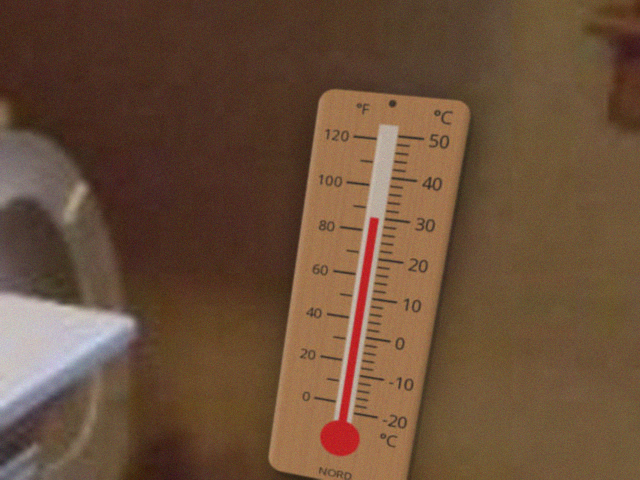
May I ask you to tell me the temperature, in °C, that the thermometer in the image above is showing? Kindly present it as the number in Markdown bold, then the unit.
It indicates **30** °C
